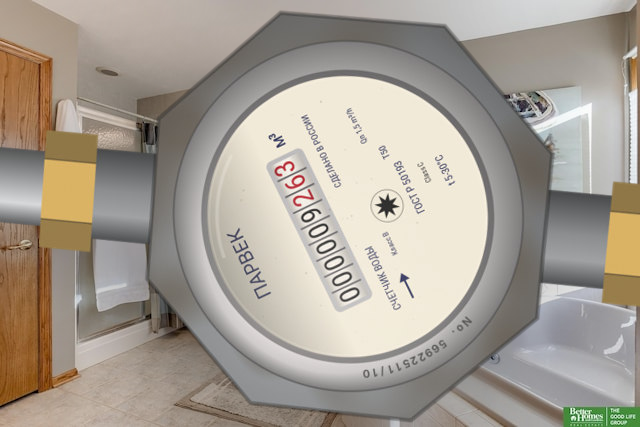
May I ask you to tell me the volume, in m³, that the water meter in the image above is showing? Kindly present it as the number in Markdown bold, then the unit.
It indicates **9.263** m³
